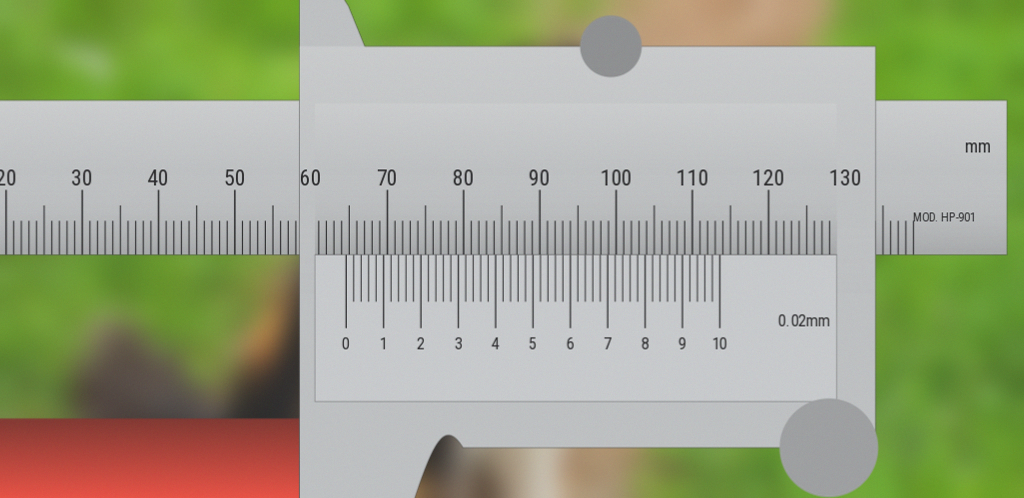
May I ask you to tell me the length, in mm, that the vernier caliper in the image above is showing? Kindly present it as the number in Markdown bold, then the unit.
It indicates **64.6** mm
